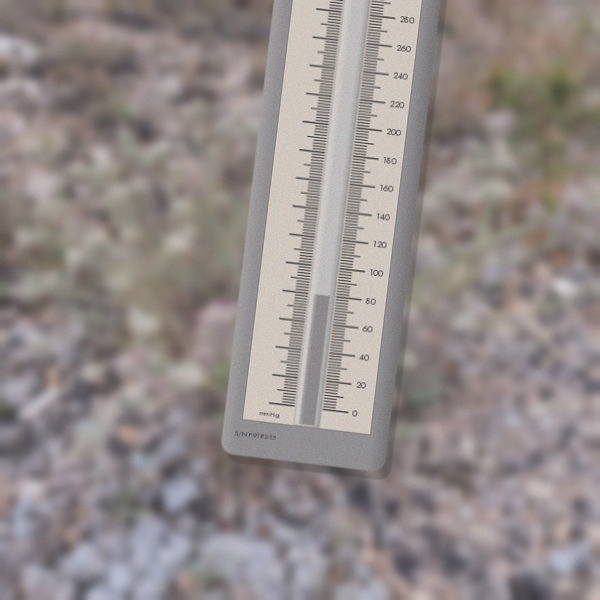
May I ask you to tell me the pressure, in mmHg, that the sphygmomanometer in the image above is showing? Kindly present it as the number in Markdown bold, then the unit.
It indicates **80** mmHg
